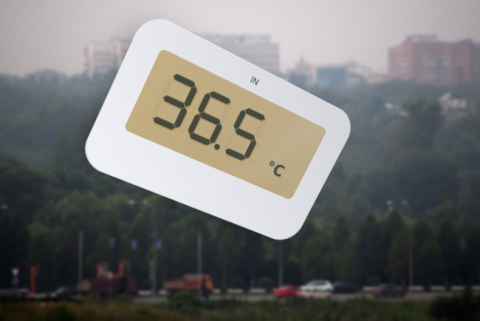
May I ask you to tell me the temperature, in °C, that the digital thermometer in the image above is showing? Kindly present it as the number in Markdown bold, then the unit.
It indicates **36.5** °C
